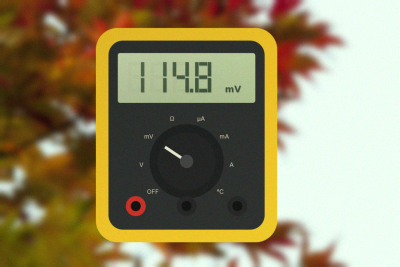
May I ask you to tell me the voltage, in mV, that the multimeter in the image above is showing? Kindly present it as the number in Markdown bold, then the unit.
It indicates **114.8** mV
